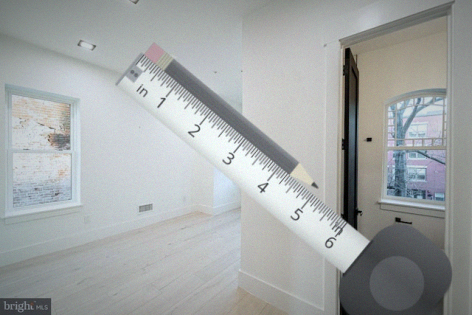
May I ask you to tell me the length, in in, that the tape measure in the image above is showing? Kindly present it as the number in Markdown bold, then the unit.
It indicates **5** in
